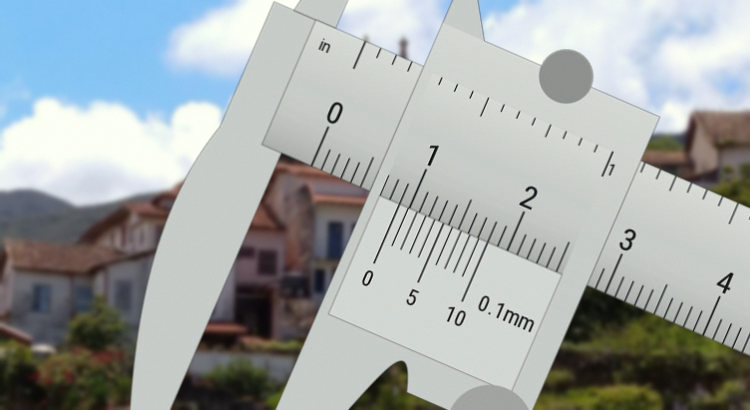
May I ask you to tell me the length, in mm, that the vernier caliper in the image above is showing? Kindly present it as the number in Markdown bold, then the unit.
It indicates **9.0** mm
